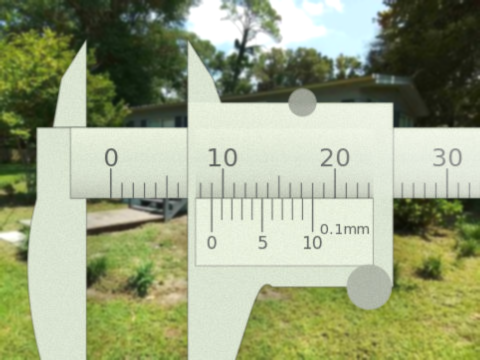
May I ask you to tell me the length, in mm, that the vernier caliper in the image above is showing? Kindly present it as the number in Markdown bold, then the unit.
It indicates **9.0** mm
